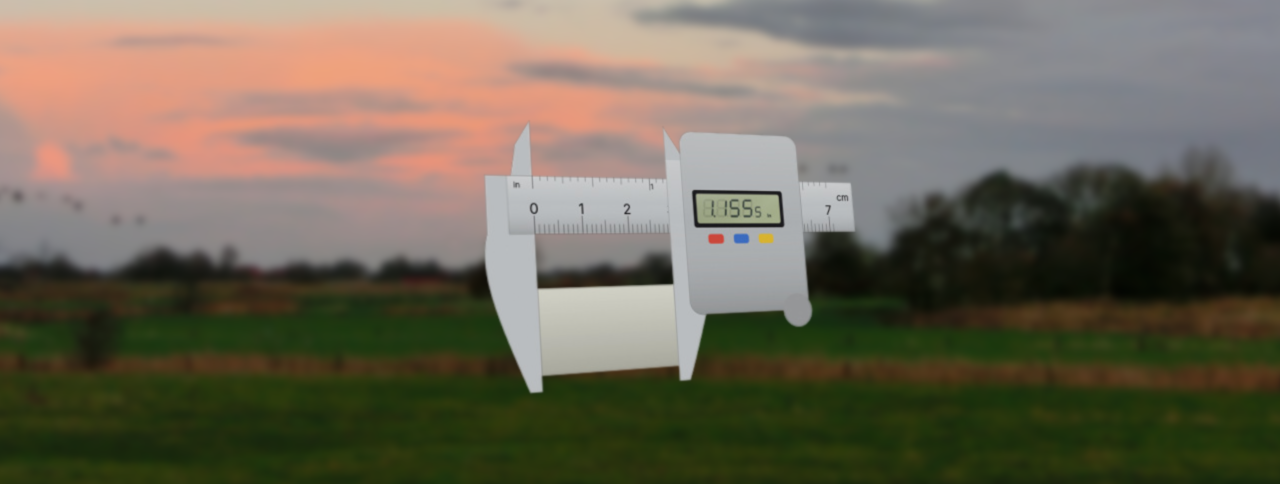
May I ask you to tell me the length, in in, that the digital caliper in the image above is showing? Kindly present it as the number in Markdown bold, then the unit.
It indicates **1.1555** in
